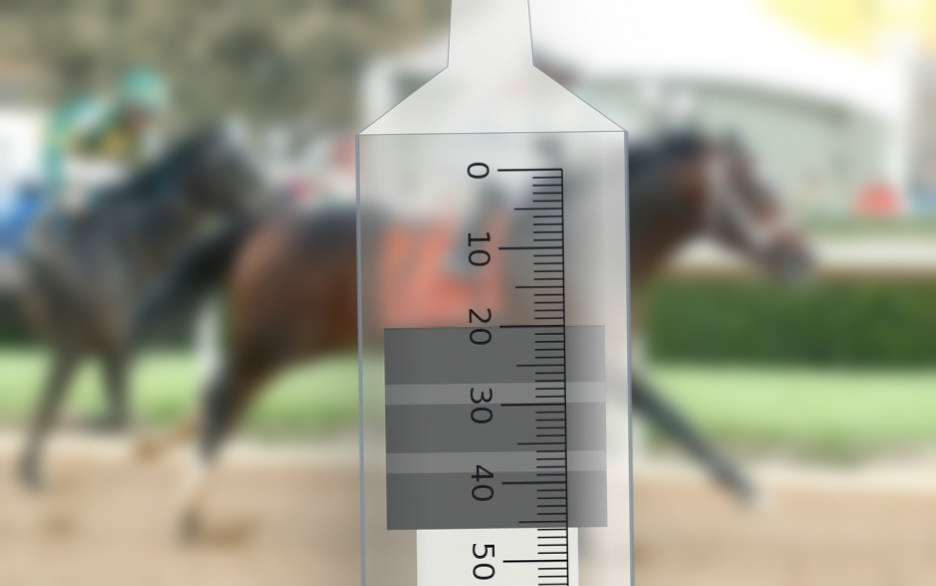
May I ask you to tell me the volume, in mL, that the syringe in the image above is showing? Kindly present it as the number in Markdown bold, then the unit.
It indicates **20** mL
